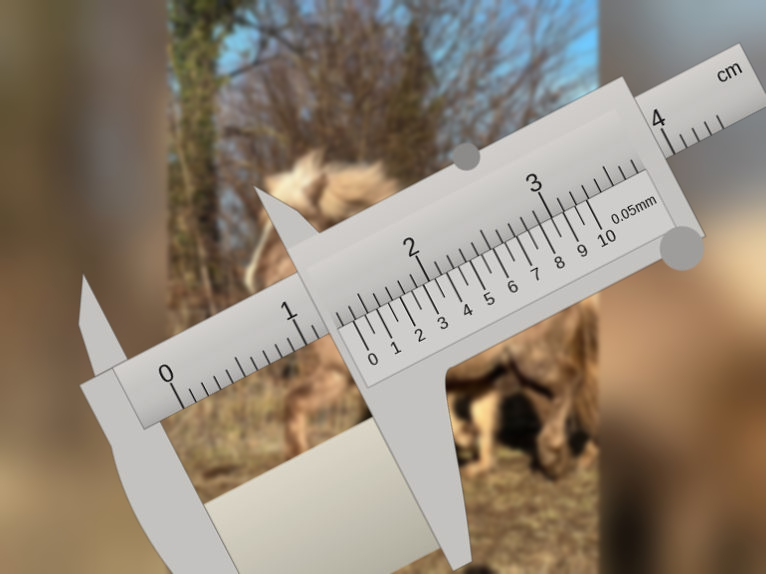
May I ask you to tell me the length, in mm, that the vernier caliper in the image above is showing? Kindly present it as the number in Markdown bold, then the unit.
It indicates **13.8** mm
